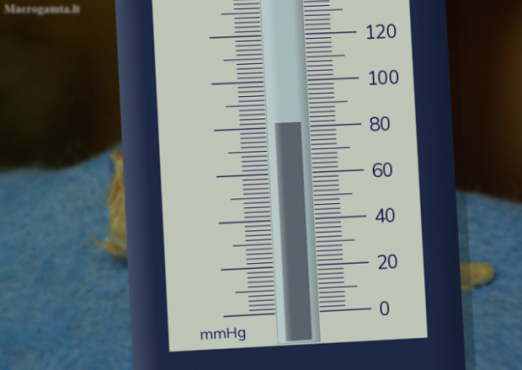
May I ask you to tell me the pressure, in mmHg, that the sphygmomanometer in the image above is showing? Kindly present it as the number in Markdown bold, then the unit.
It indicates **82** mmHg
